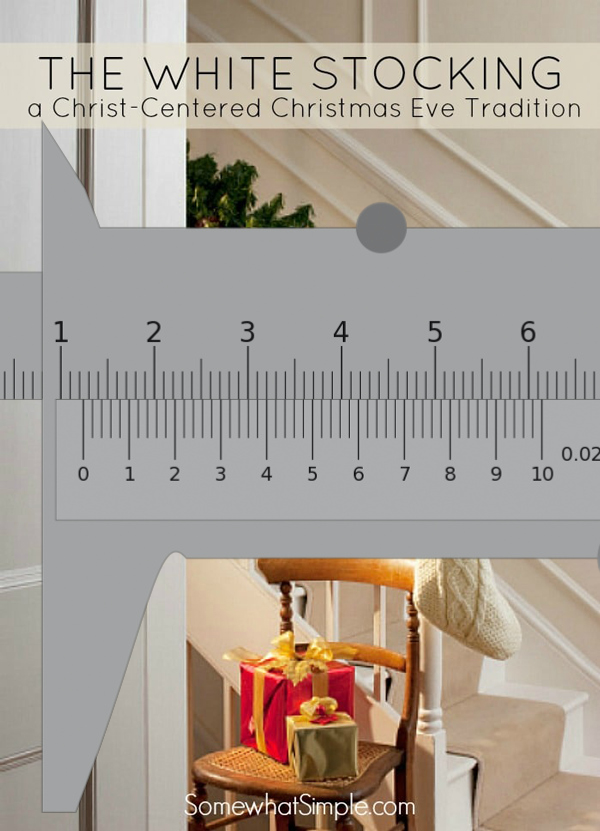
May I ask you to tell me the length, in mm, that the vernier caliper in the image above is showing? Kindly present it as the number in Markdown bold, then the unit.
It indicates **12.4** mm
